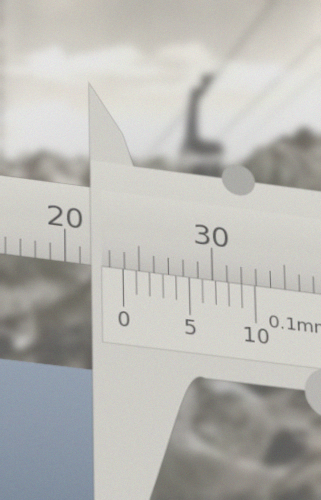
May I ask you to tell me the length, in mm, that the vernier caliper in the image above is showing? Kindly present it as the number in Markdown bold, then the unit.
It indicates **23.9** mm
